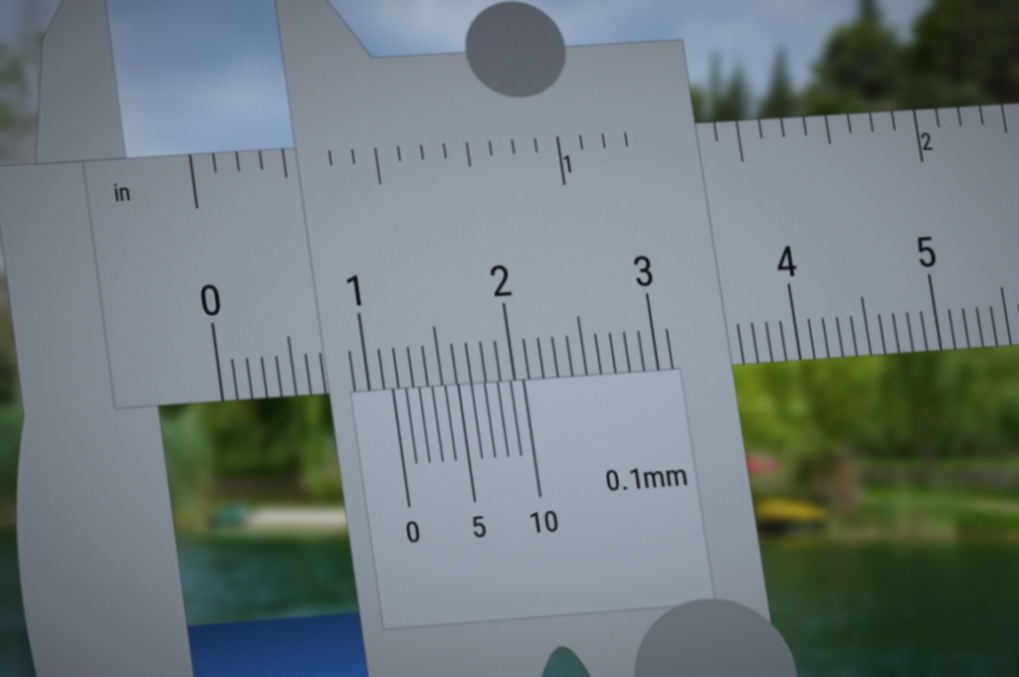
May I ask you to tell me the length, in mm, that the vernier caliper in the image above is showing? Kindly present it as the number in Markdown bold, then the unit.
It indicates **11.6** mm
